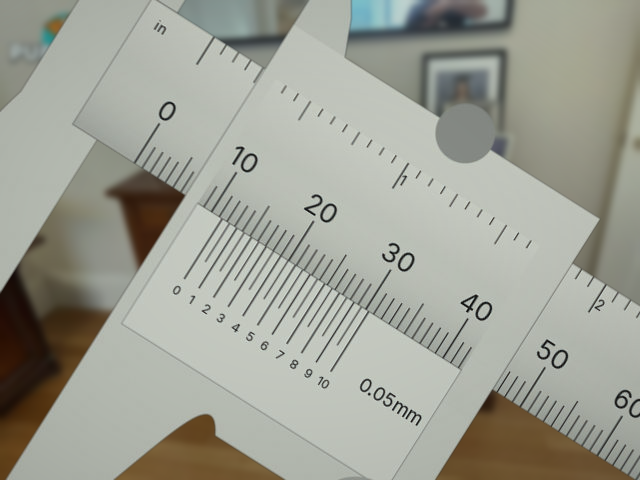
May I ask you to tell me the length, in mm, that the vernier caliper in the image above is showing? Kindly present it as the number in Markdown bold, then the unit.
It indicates **11.4** mm
